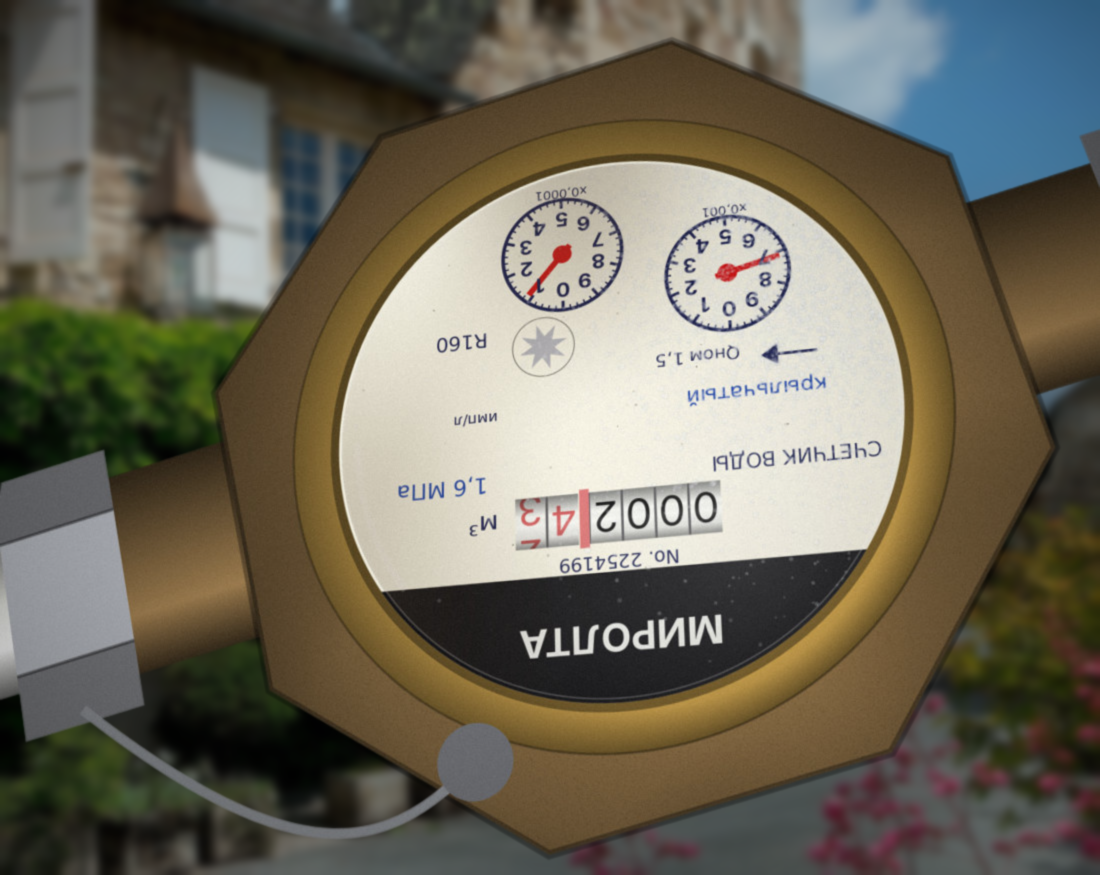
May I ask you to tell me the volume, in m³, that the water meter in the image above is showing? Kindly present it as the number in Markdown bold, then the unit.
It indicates **2.4271** m³
